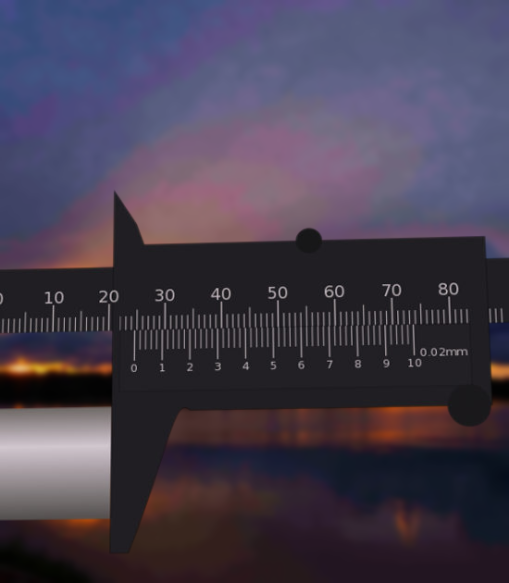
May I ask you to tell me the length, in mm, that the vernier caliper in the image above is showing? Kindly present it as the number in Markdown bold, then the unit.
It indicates **24.6** mm
